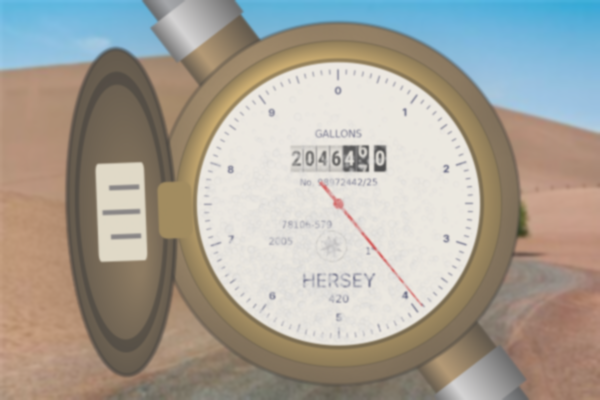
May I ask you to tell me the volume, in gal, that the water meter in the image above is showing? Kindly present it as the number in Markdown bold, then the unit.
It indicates **2046463.9** gal
